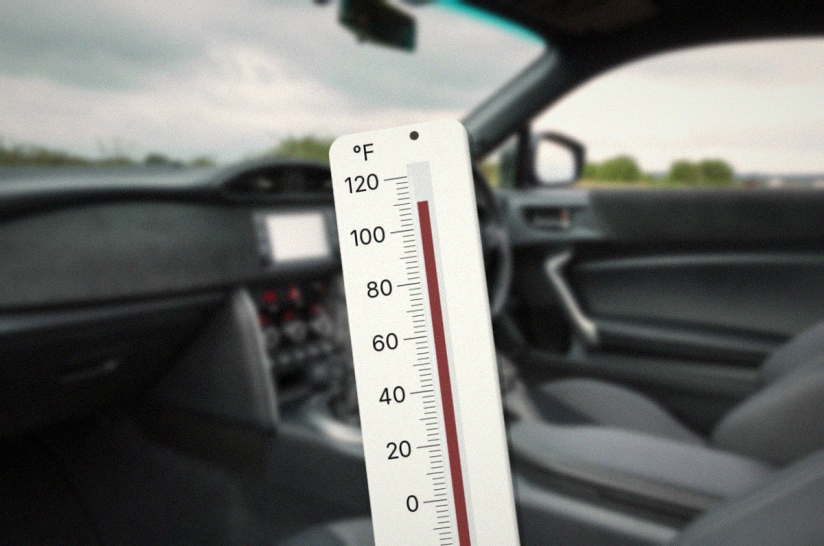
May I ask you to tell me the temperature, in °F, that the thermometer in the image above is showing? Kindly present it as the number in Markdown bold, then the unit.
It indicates **110** °F
